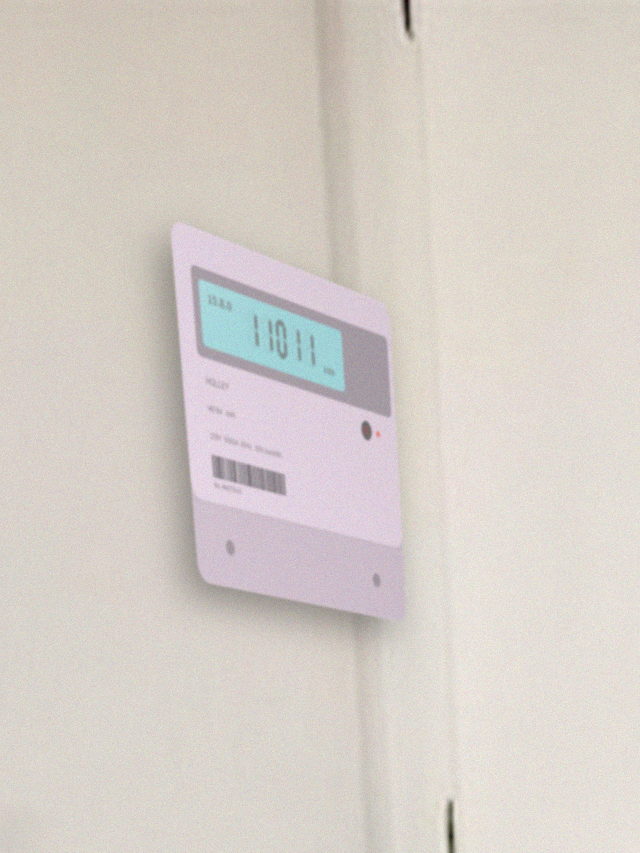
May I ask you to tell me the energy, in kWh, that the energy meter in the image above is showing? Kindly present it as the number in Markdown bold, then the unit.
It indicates **11011** kWh
